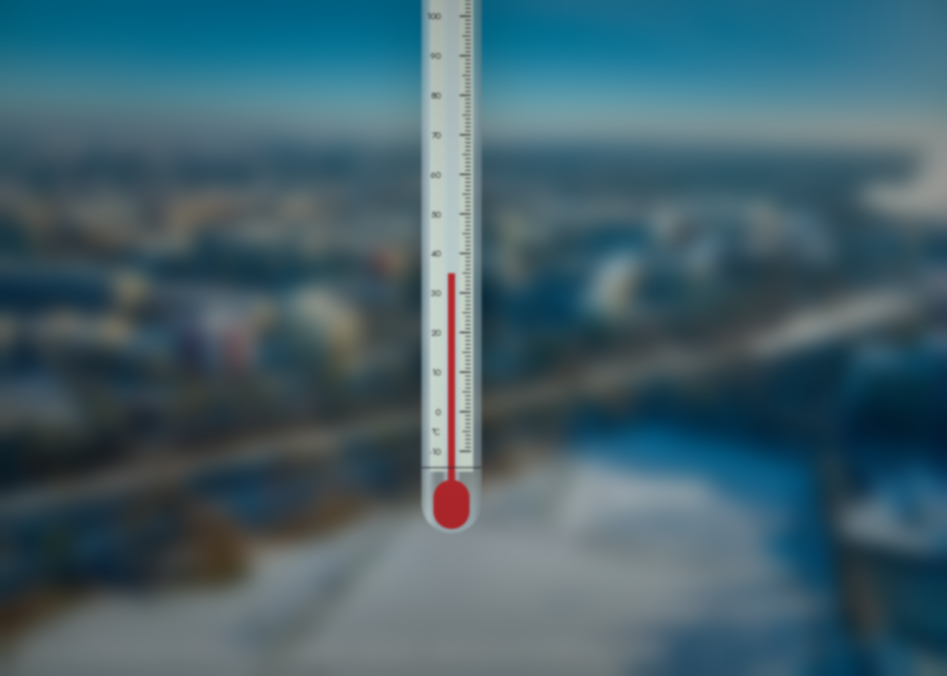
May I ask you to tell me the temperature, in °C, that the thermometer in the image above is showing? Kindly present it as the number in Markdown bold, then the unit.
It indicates **35** °C
